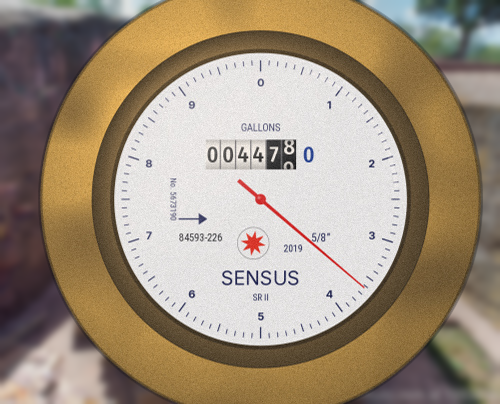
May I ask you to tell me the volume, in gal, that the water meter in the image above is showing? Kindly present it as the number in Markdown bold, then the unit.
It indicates **44783.6** gal
